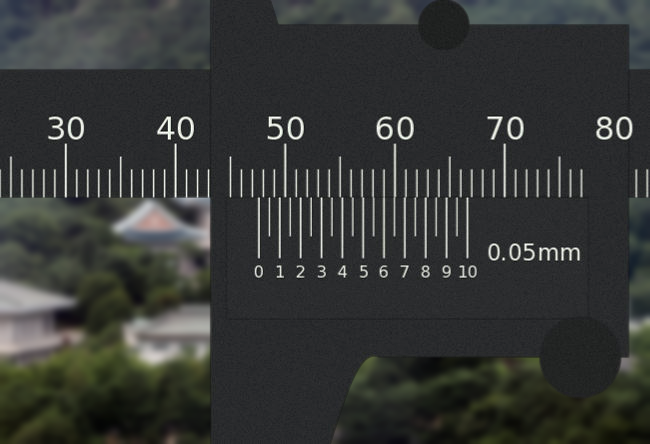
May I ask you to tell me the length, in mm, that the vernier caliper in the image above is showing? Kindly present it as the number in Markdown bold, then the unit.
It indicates **47.6** mm
